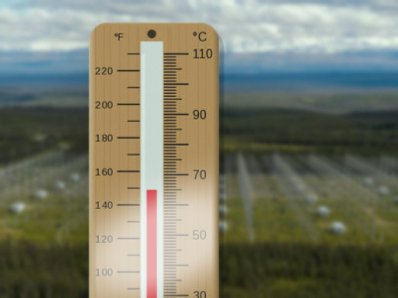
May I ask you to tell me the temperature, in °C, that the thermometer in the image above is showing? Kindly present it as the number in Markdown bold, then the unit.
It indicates **65** °C
